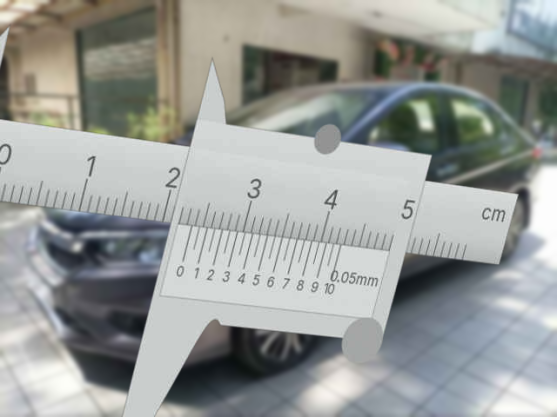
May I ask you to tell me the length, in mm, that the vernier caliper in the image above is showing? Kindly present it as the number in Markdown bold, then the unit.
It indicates **23.6** mm
